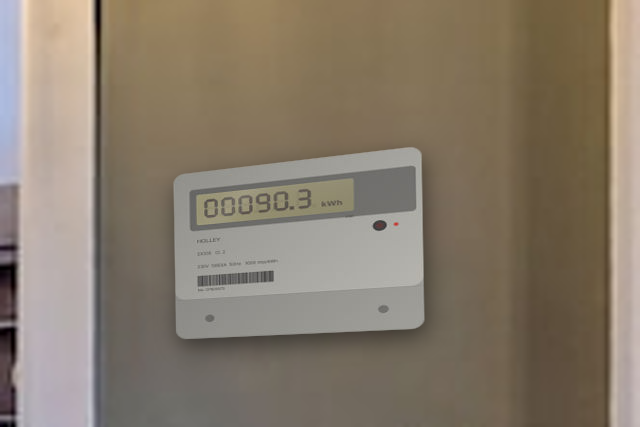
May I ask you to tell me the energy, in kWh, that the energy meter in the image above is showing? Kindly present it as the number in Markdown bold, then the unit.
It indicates **90.3** kWh
